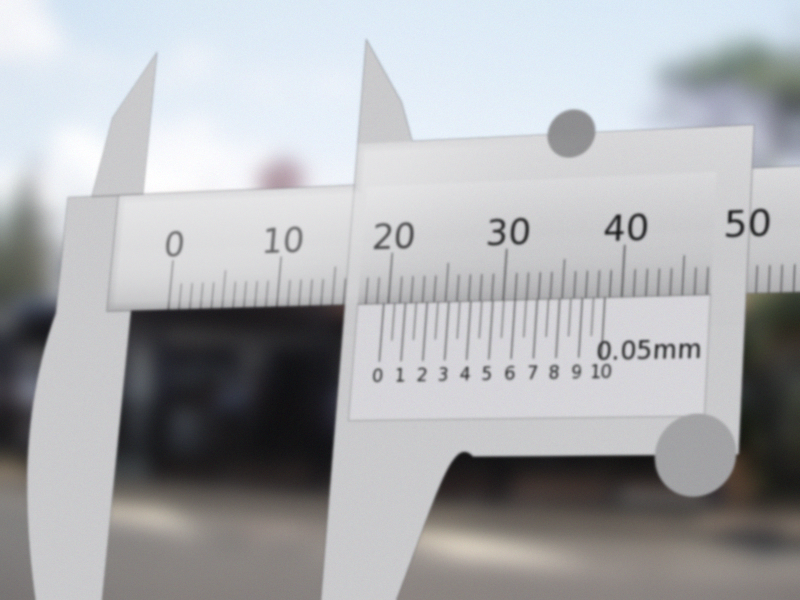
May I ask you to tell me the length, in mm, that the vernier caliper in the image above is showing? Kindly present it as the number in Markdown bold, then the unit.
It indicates **19.6** mm
